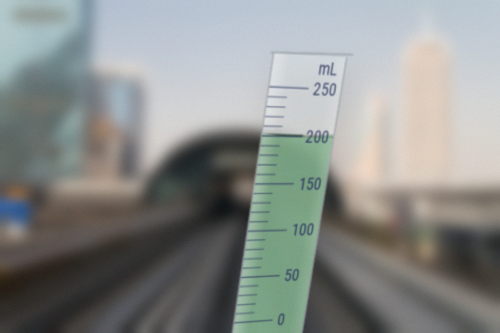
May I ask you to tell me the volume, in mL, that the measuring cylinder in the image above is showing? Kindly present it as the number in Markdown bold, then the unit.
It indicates **200** mL
